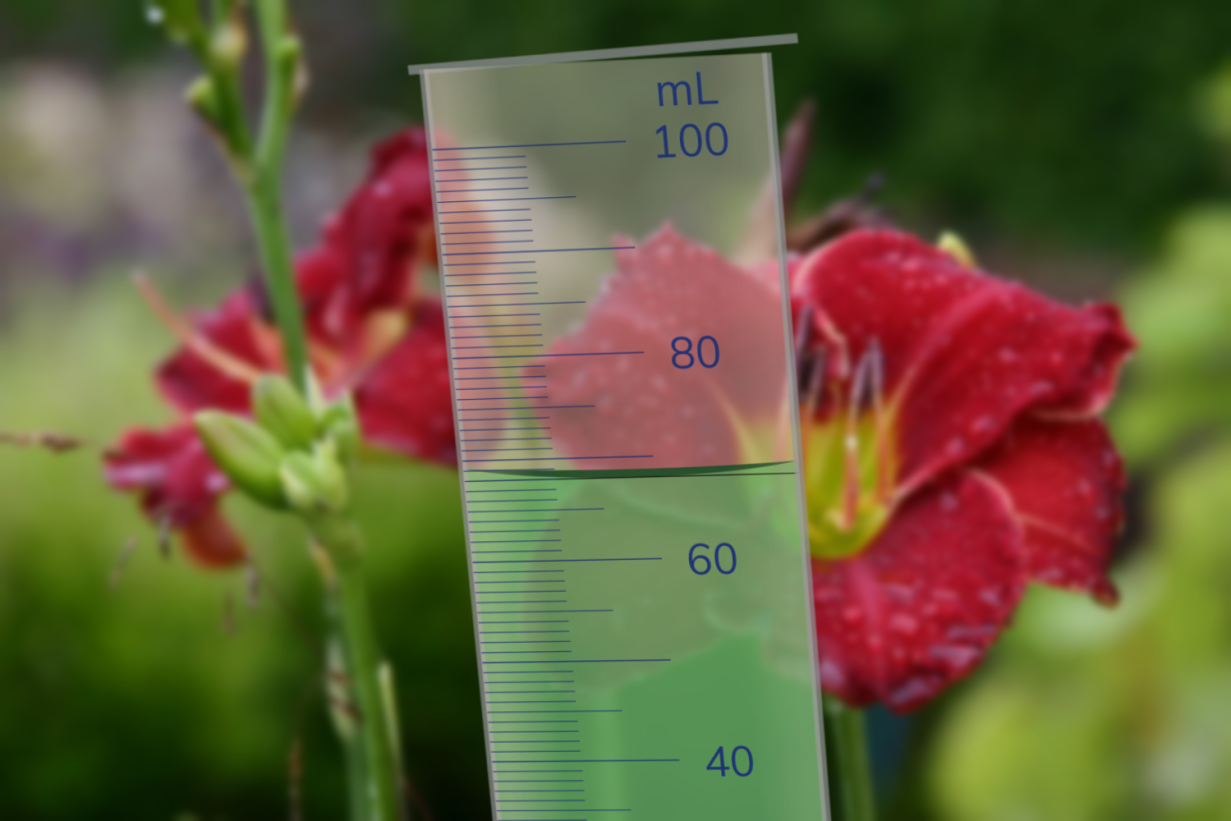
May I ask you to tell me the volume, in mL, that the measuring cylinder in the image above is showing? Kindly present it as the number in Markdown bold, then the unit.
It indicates **68** mL
